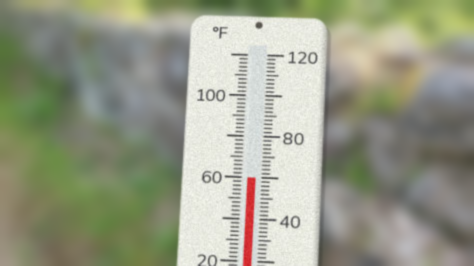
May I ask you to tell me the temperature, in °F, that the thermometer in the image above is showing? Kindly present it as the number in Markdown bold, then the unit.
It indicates **60** °F
